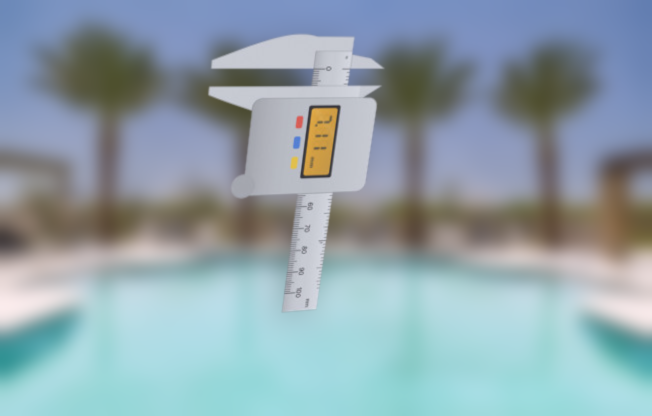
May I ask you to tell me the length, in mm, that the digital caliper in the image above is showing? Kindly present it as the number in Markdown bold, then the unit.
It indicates **7.11** mm
